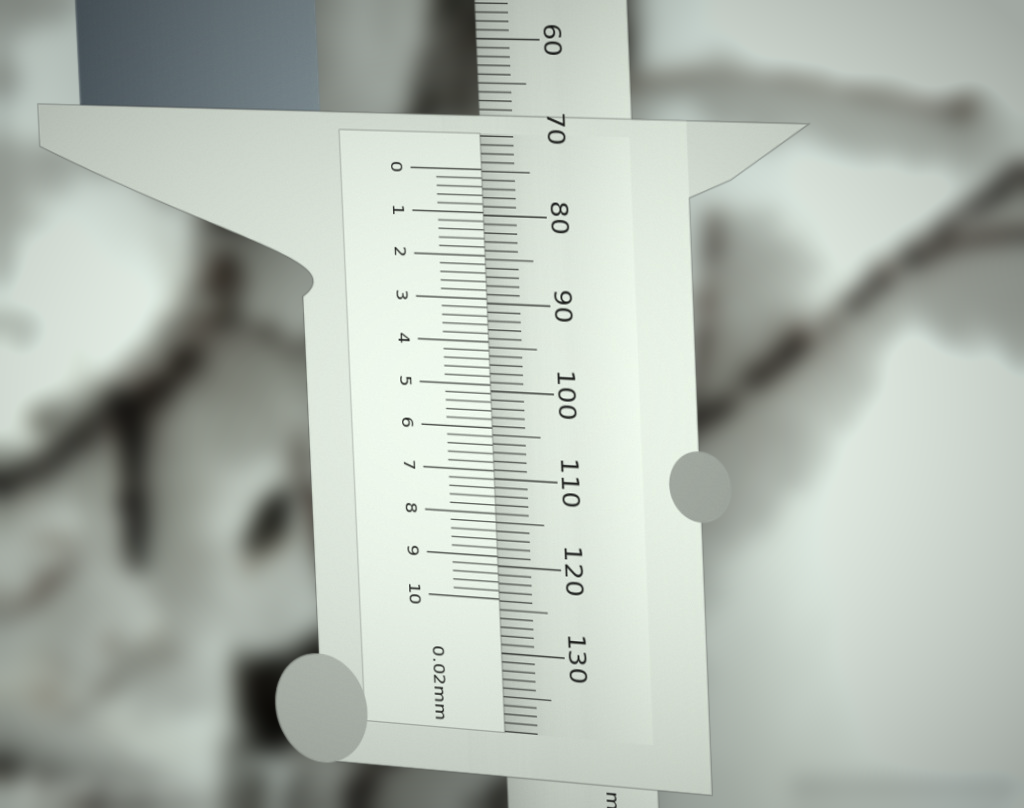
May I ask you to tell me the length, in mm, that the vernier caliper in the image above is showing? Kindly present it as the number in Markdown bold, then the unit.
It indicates **74.8** mm
